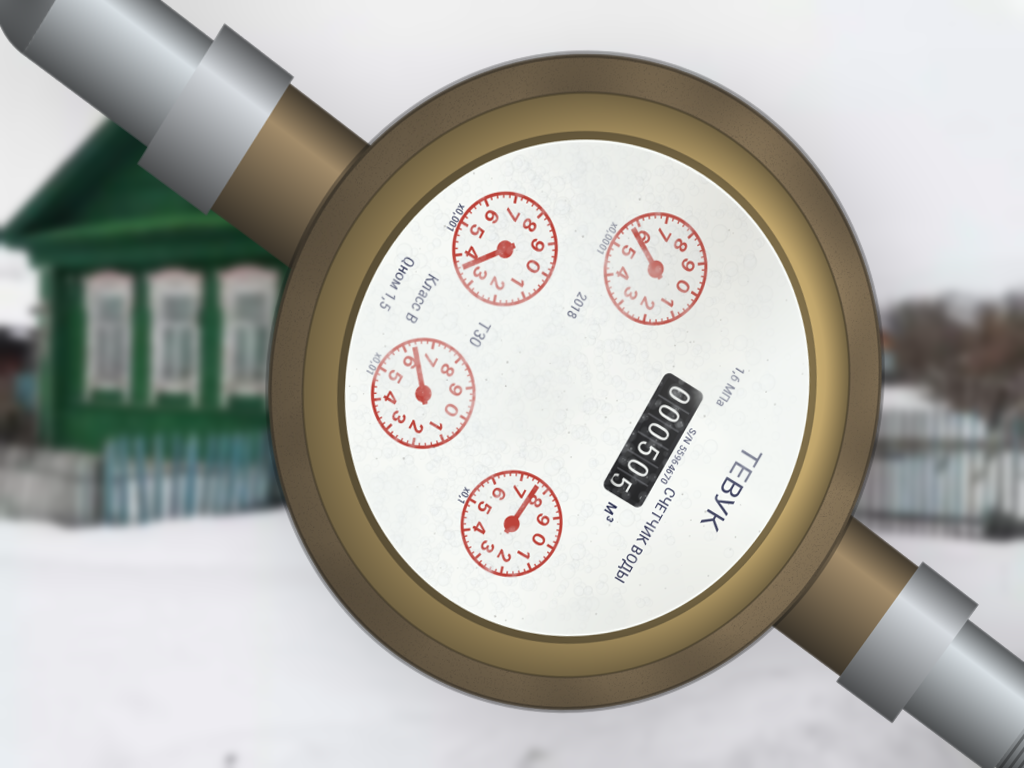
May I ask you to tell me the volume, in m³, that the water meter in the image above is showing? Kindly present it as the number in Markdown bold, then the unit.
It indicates **504.7635** m³
